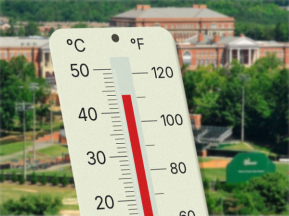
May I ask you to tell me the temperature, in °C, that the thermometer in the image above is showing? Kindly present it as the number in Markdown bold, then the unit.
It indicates **44** °C
